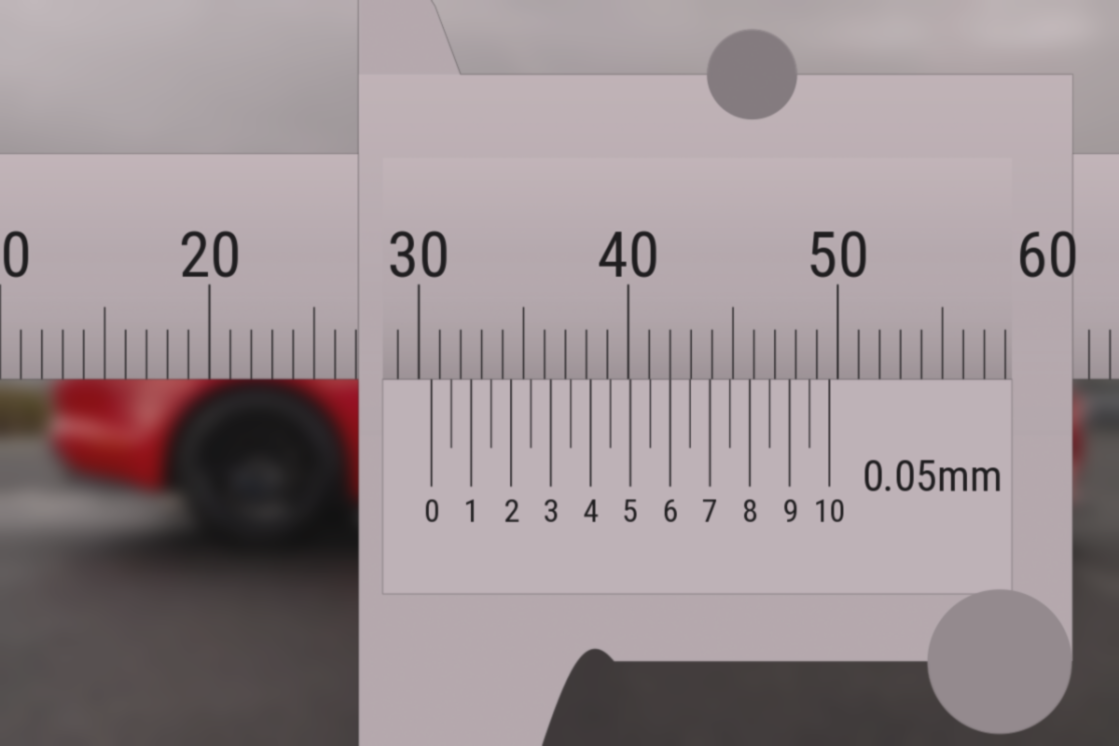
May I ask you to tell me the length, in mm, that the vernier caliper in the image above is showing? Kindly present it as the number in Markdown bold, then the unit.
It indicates **30.6** mm
